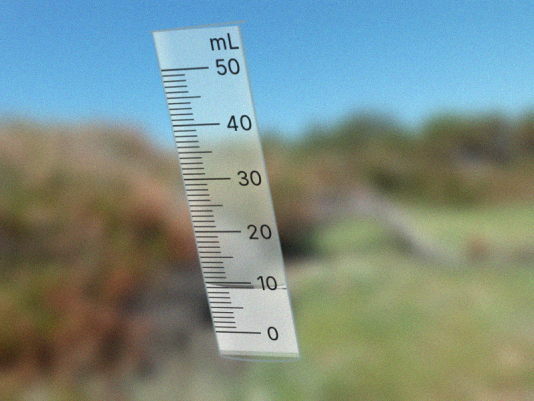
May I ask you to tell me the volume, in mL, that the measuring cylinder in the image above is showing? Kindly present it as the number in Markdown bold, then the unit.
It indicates **9** mL
